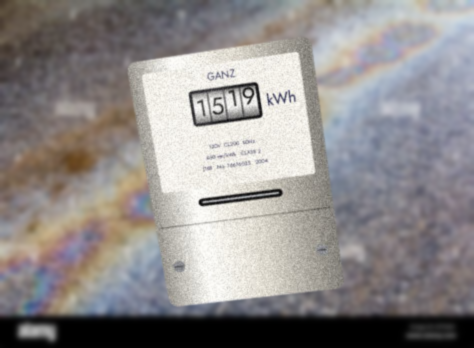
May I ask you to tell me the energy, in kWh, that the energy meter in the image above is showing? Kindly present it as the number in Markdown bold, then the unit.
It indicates **1519** kWh
